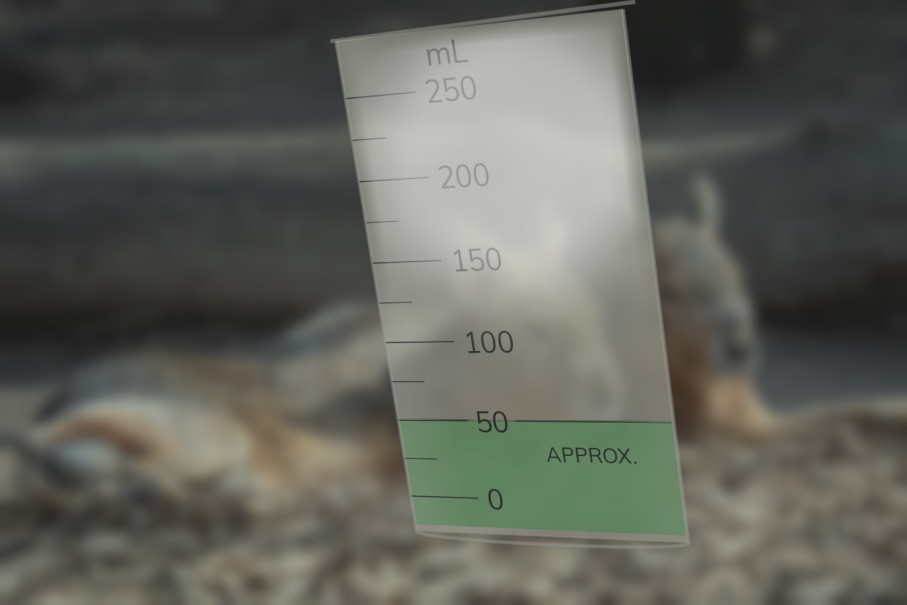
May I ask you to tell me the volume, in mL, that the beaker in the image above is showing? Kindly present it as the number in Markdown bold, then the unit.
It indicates **50** mL
